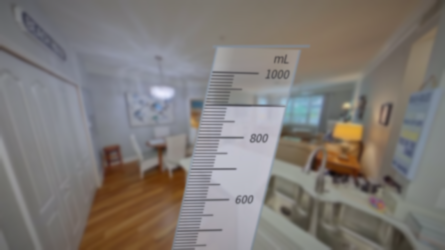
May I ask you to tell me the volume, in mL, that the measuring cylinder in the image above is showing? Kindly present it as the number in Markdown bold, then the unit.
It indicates **900** mL
